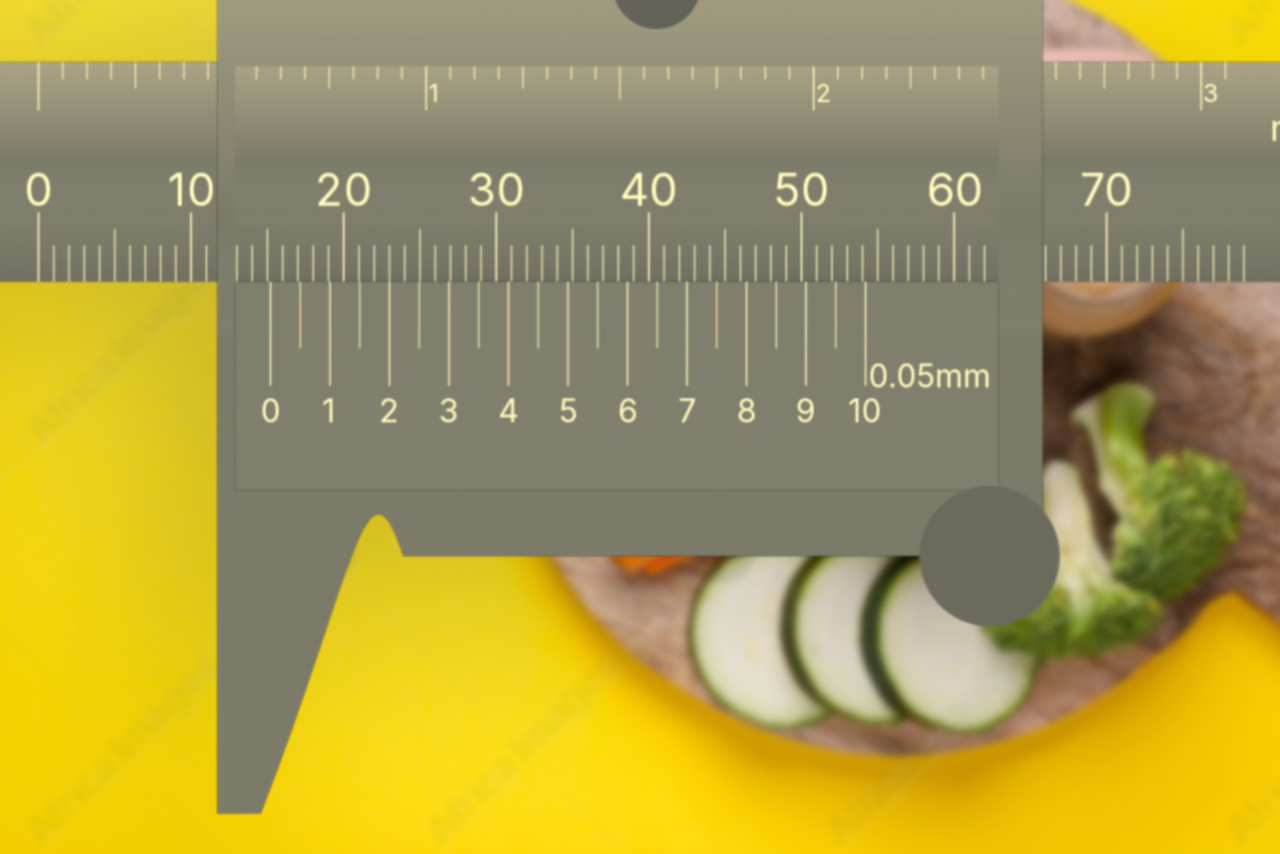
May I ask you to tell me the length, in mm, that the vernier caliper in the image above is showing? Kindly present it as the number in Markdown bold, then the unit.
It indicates **15.2** mm
